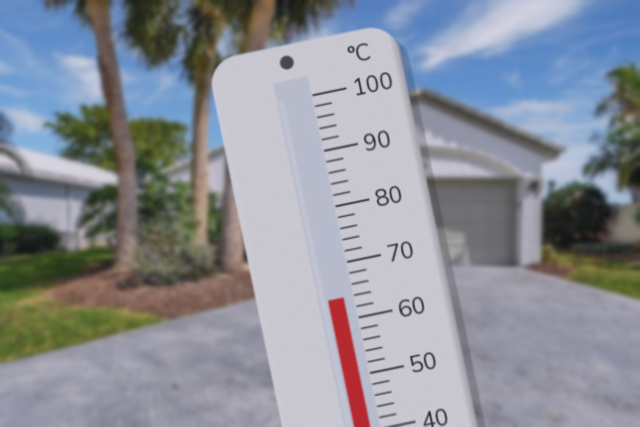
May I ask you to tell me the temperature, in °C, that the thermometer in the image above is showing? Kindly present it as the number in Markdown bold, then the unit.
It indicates **64** °C
